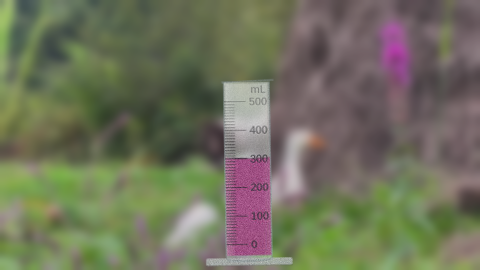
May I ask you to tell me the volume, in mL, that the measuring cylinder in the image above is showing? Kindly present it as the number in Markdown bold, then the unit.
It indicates **300** mL
